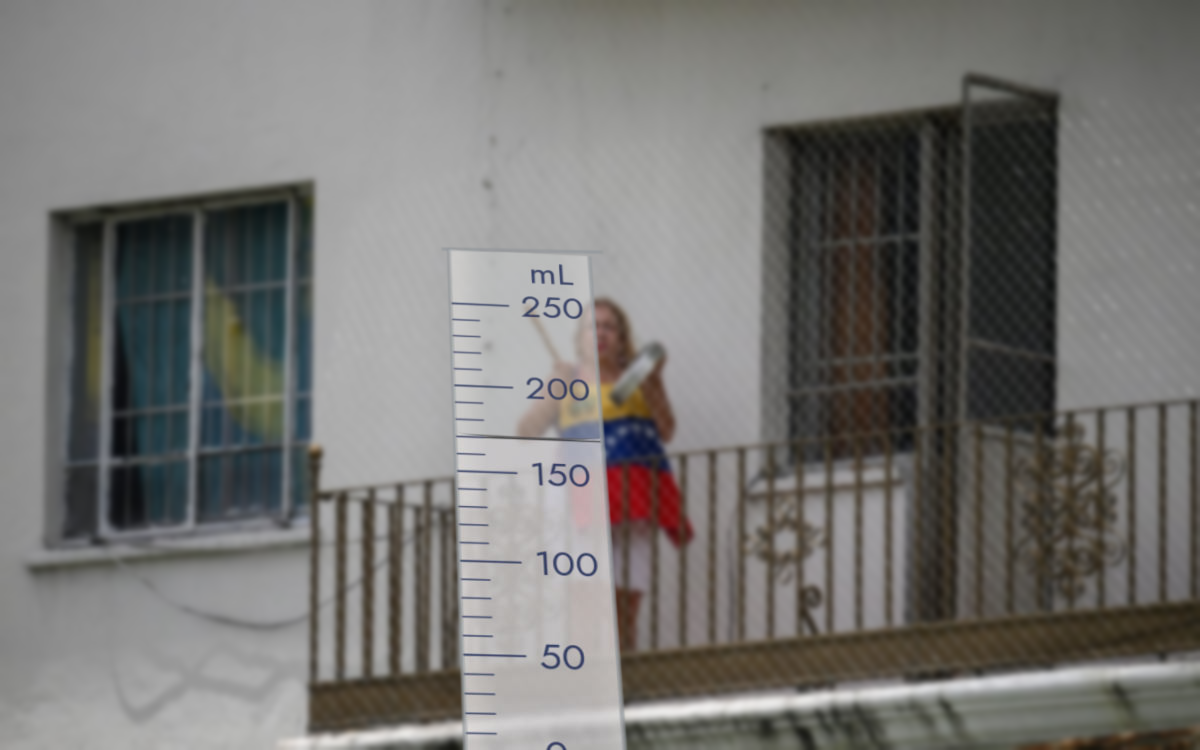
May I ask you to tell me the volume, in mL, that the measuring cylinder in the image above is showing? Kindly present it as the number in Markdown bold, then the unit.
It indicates **170** mL
